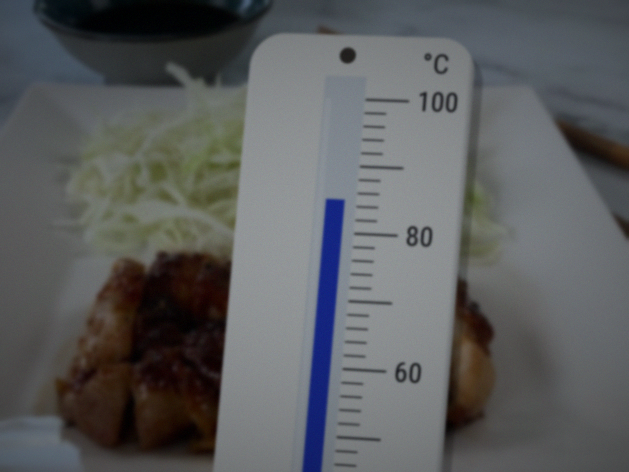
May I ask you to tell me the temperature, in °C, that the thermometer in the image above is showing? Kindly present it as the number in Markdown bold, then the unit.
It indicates **85** °C
